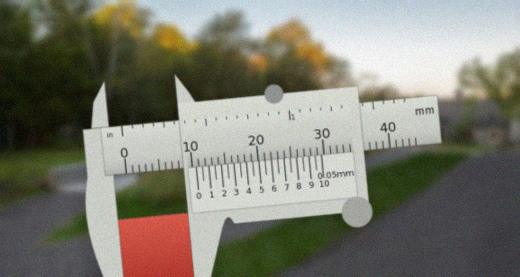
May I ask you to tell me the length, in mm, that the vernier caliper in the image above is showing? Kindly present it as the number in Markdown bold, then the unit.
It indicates **10.6** mm
